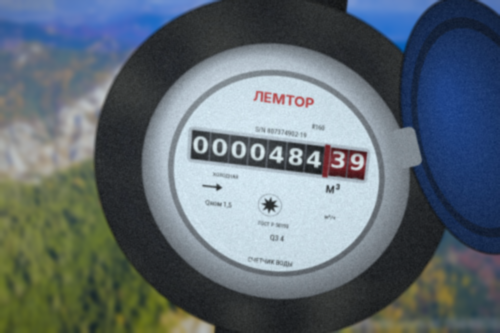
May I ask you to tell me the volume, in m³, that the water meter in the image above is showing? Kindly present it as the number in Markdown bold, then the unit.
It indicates **484.39** m³
